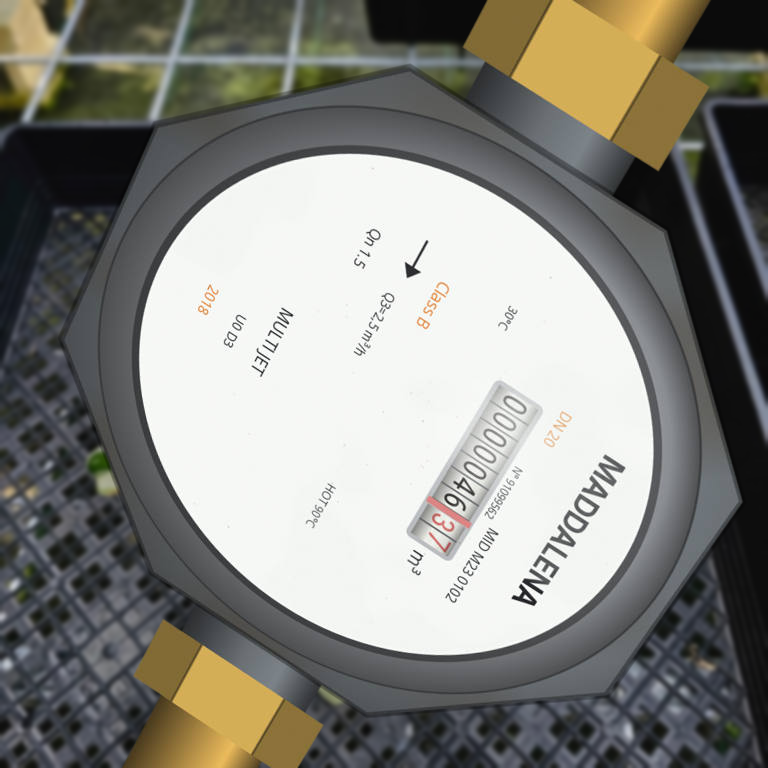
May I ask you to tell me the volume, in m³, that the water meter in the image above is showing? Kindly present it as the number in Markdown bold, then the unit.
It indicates **46.37** m³
